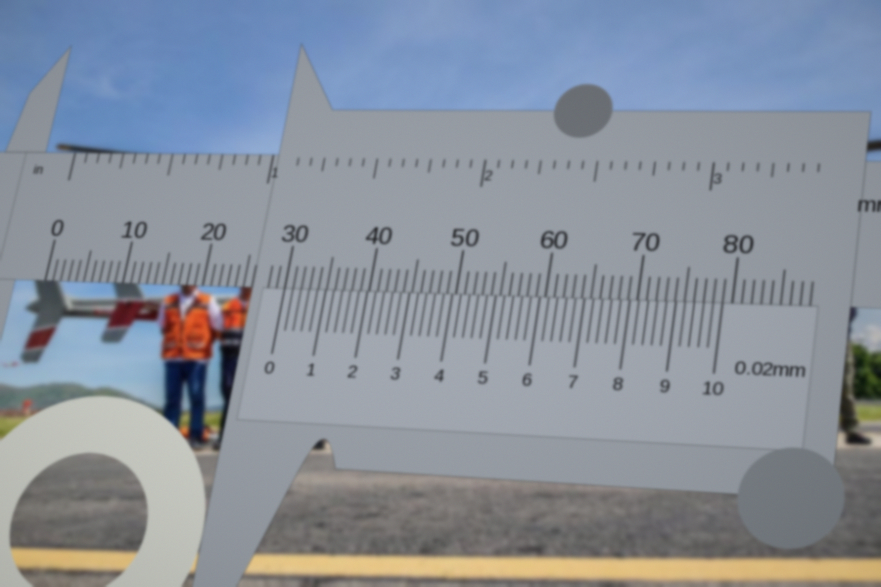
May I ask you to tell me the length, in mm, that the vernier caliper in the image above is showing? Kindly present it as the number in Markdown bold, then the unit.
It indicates **30.0** mm
